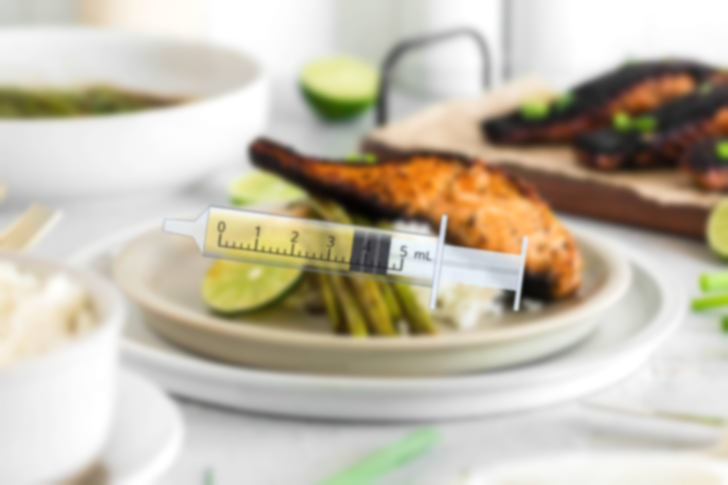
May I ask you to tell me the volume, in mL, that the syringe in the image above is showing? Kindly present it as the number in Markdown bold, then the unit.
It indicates **3.6** mL
